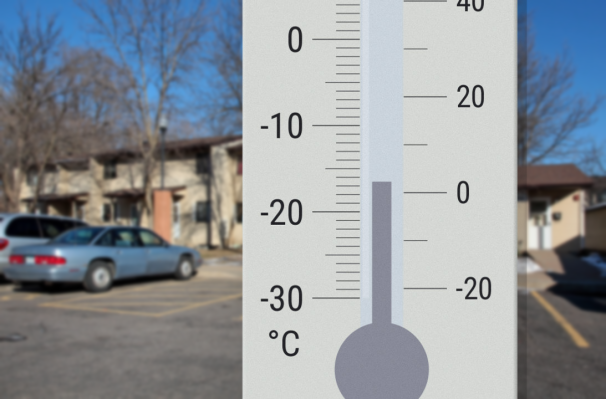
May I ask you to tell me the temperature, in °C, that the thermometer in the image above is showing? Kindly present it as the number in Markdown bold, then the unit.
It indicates **-16.5** °C
